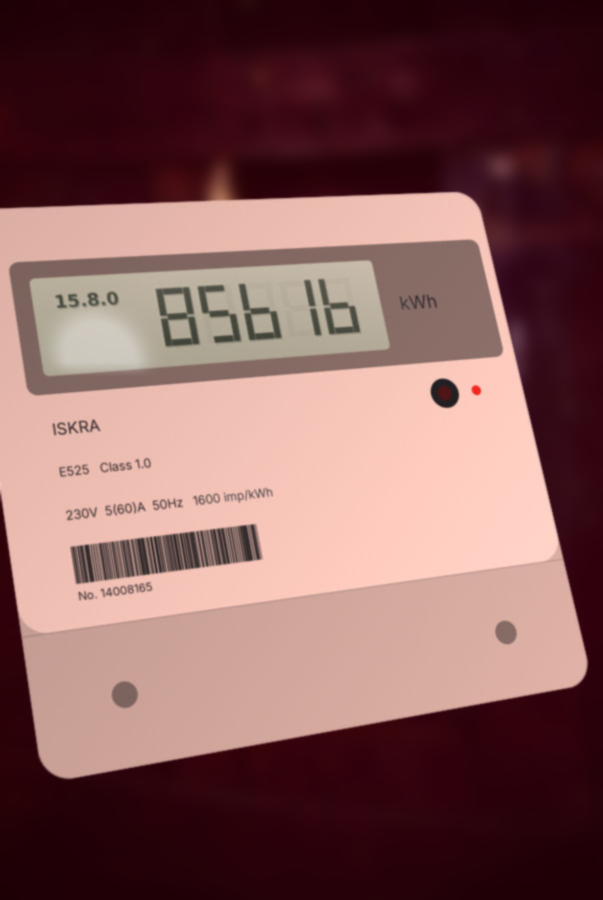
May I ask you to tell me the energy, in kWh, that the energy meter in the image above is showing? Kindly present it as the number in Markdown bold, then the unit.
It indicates **85616** kWh
